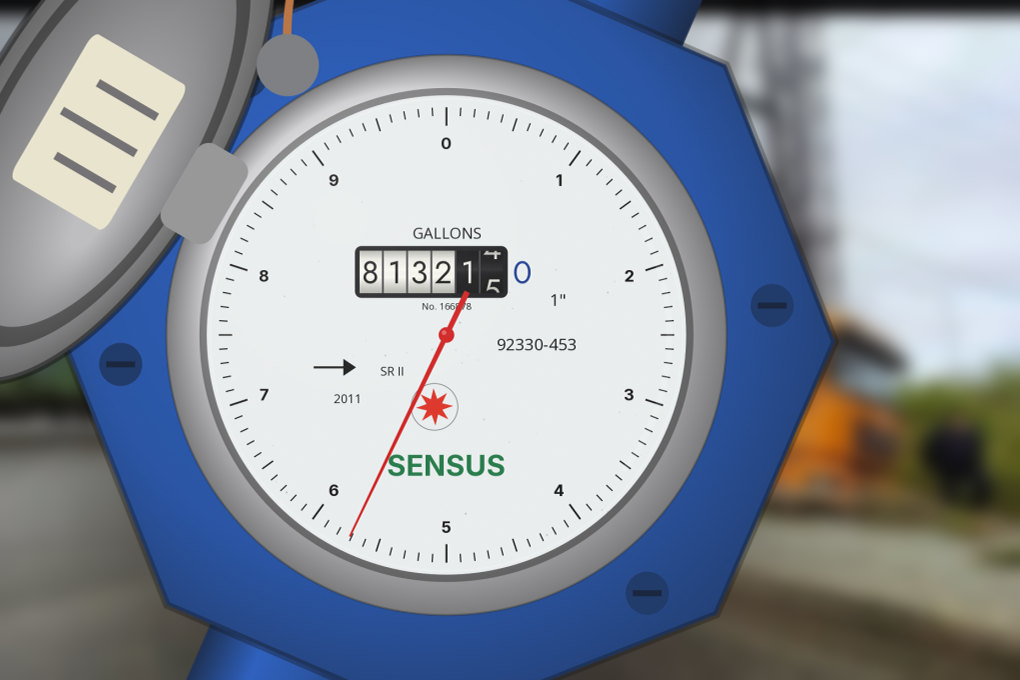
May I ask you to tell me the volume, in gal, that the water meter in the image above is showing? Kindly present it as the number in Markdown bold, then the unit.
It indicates **8132145.7** gal
